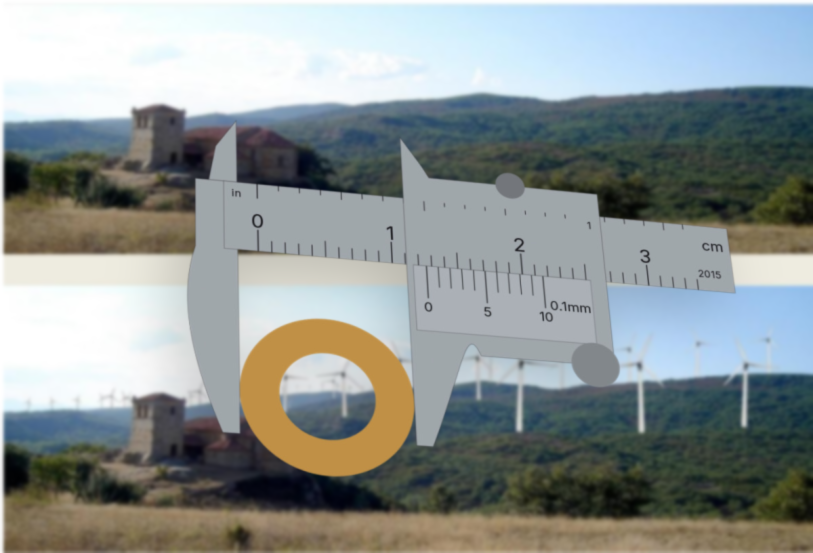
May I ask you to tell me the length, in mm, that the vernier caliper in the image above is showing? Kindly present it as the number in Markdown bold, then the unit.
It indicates **12.6** mm
